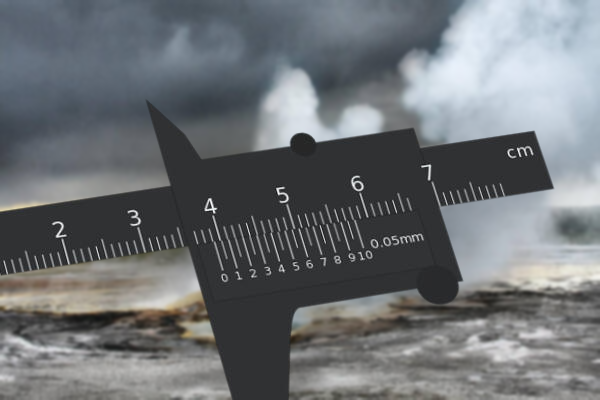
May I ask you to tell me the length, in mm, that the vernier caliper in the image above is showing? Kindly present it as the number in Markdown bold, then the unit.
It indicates **39.2** mm
